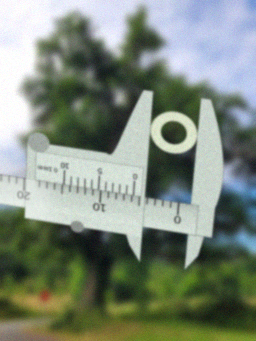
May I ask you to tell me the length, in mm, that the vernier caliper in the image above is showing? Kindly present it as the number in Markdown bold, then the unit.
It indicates **5.8** mm
